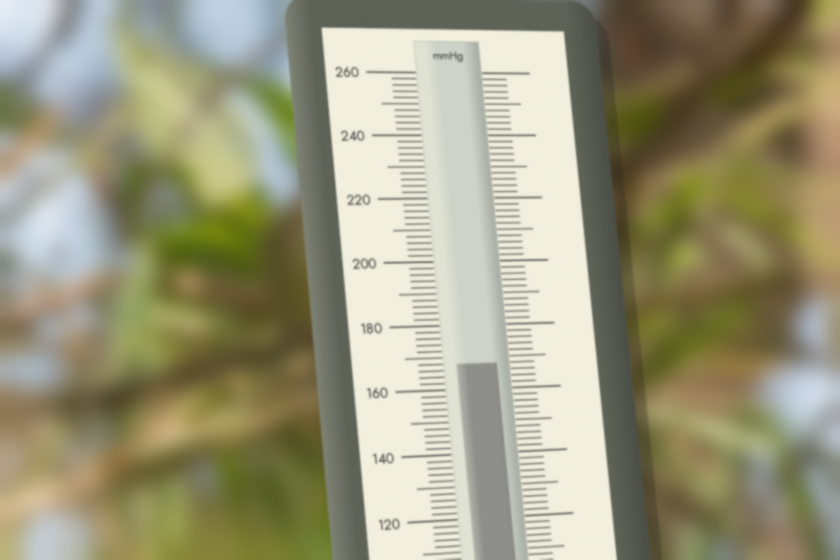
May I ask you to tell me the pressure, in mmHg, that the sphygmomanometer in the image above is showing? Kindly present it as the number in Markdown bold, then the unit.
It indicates **168** mmHg
